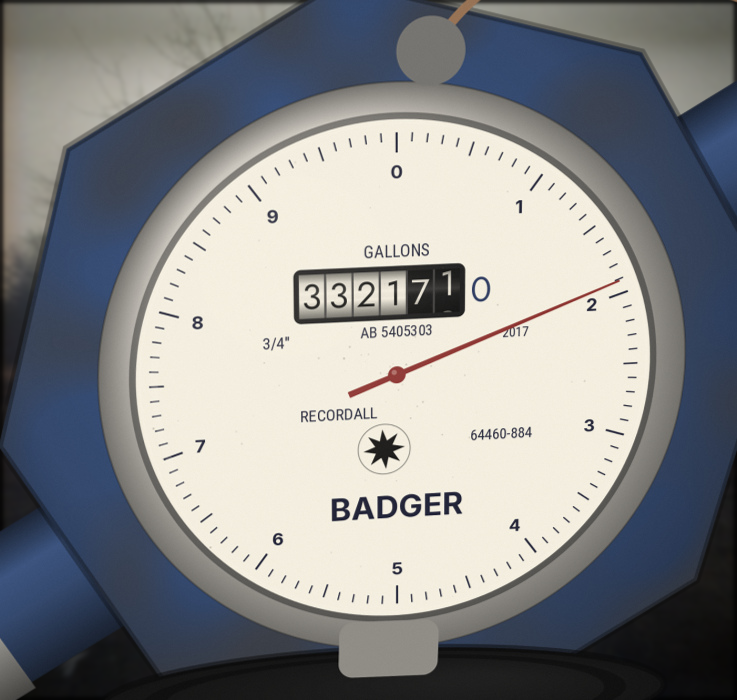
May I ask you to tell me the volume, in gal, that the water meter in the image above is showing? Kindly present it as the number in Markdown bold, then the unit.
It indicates **3321711.9** gal
